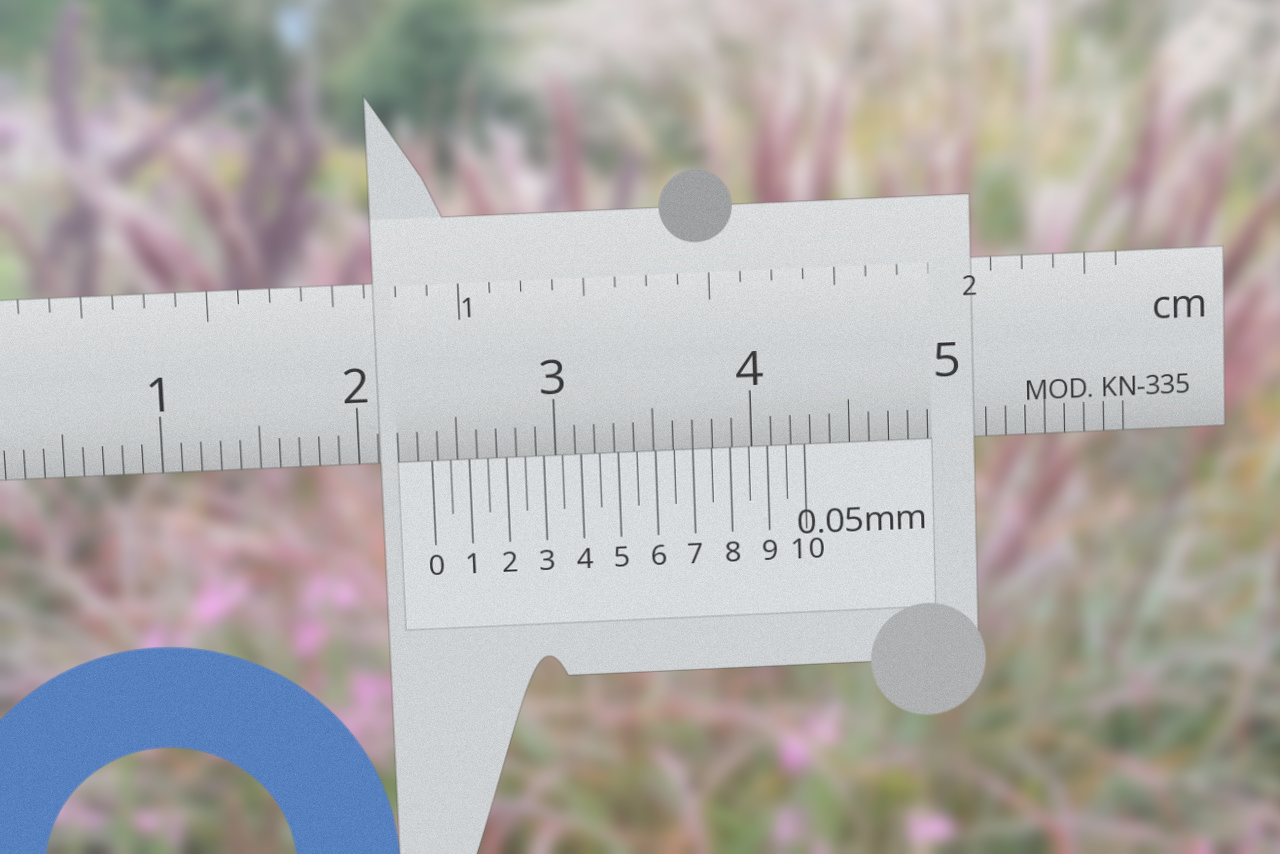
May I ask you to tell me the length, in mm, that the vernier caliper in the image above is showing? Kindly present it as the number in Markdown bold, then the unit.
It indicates **23.7** mm
